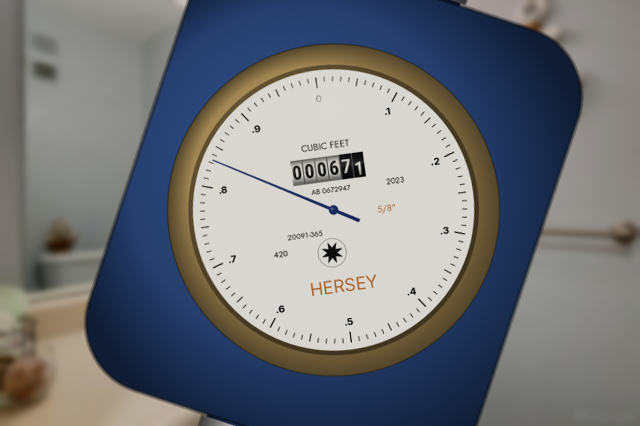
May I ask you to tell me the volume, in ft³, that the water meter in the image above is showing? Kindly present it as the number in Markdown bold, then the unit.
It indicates **670.83** ft³
